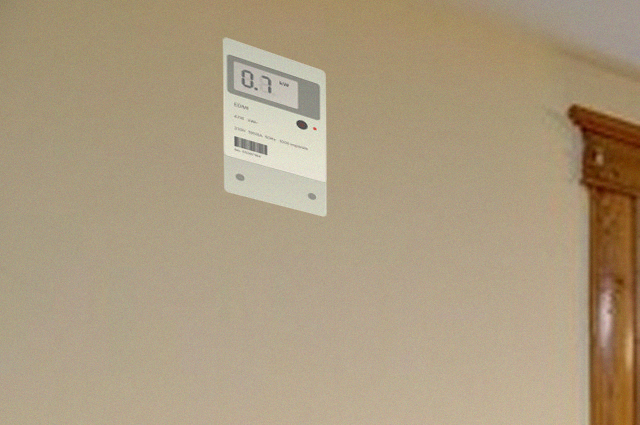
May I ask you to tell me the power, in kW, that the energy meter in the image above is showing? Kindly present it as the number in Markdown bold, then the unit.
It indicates **0.7** kW
